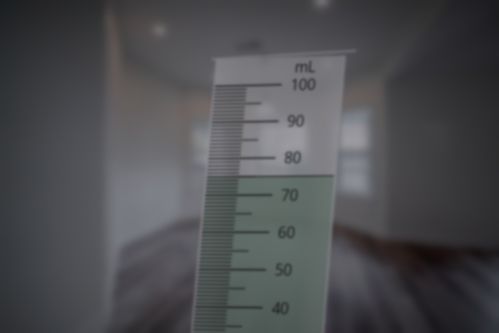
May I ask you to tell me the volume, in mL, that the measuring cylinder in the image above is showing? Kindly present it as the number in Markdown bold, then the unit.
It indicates **75** mL
